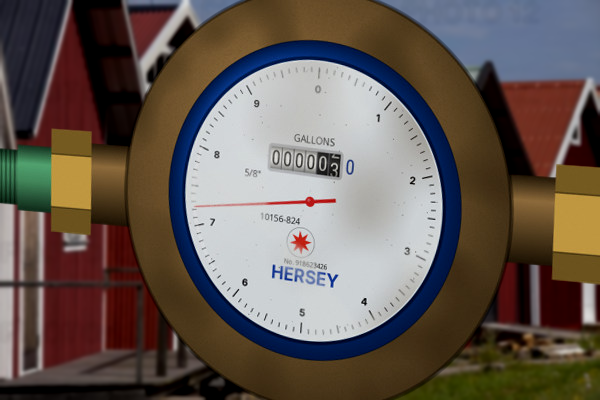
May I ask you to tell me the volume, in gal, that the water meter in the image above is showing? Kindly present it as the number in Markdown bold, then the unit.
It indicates **27.2** gal
